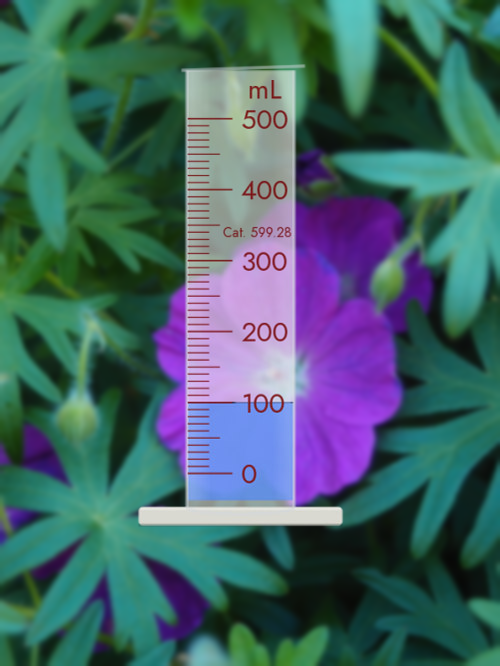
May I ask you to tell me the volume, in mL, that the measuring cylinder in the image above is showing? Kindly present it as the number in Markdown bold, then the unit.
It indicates **100** mL
